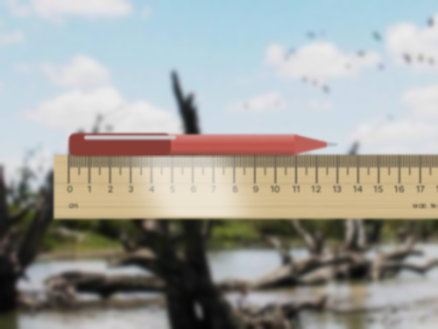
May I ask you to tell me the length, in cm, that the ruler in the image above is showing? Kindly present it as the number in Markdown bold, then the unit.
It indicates **13** cm
